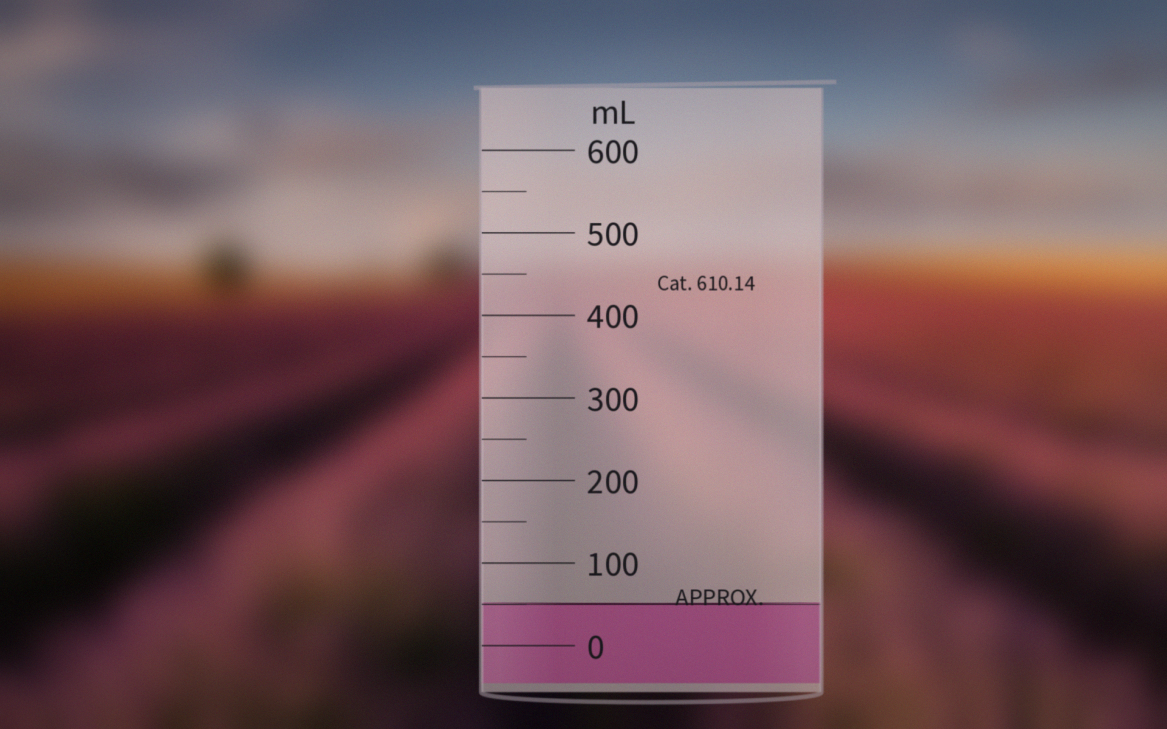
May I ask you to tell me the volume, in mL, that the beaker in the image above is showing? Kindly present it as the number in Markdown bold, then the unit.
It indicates **50** mL
